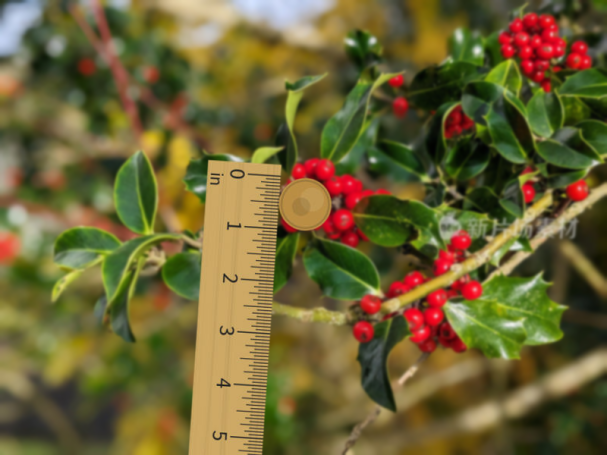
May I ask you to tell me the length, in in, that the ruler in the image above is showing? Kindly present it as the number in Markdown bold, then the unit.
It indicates **1** in
